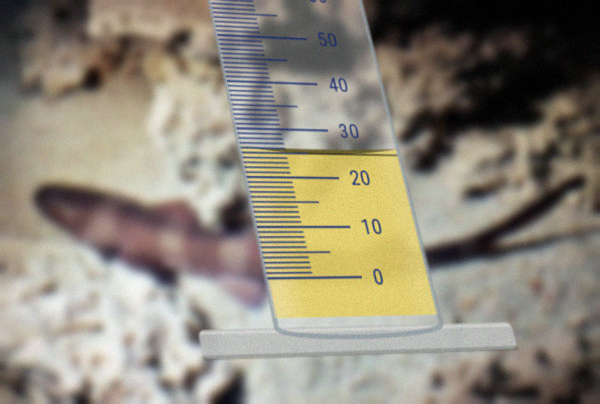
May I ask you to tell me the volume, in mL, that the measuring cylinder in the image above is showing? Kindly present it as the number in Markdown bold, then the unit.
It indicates **25** mL
